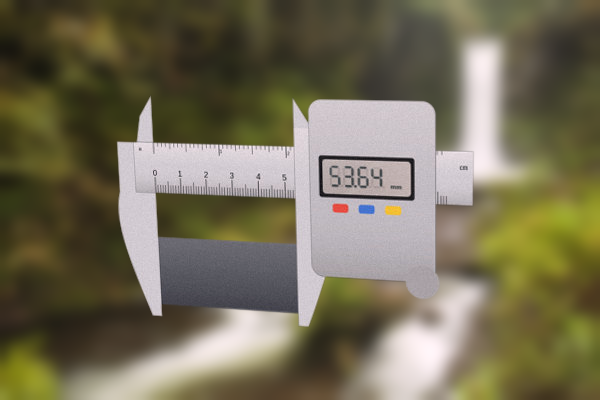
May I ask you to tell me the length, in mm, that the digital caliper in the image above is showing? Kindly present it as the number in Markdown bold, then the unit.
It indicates **53.64** mm
